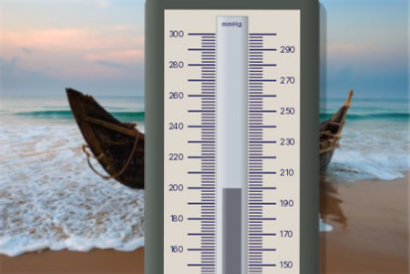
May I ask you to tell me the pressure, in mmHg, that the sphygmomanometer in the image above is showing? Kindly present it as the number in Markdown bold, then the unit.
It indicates **200** mmHg
